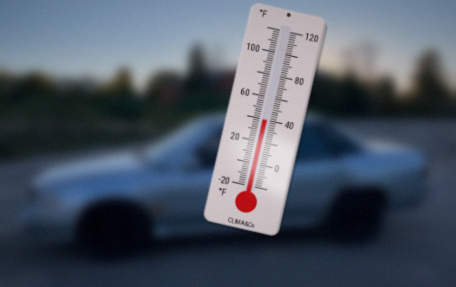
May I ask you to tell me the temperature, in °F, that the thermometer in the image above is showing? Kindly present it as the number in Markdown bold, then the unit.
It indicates **40** °F
